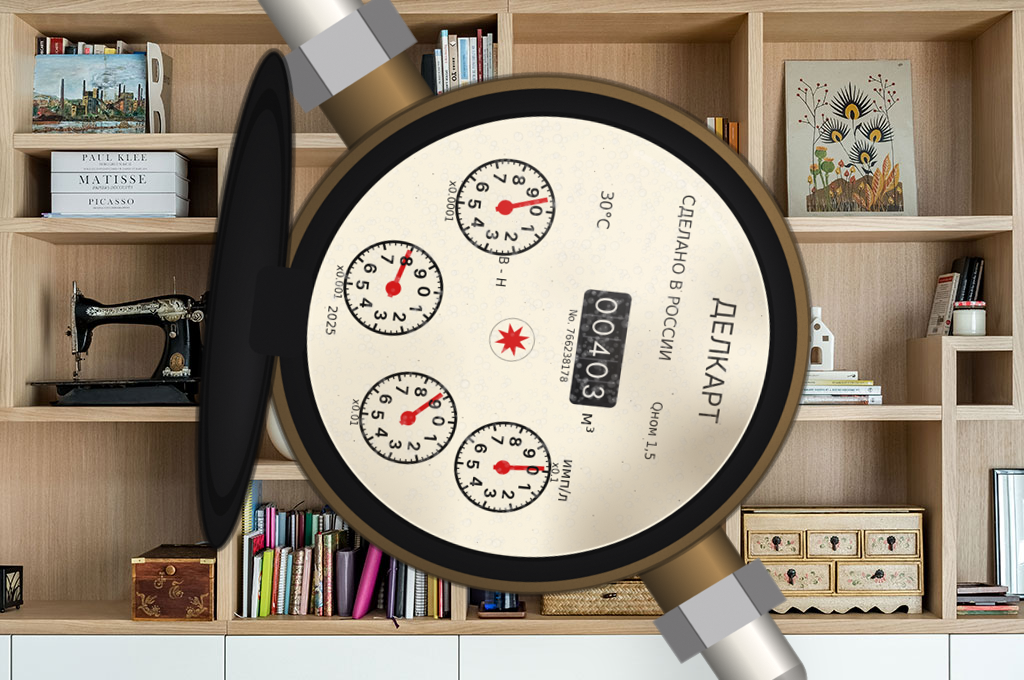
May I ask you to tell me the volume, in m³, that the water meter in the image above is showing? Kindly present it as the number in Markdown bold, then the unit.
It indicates **402.9879** m³
